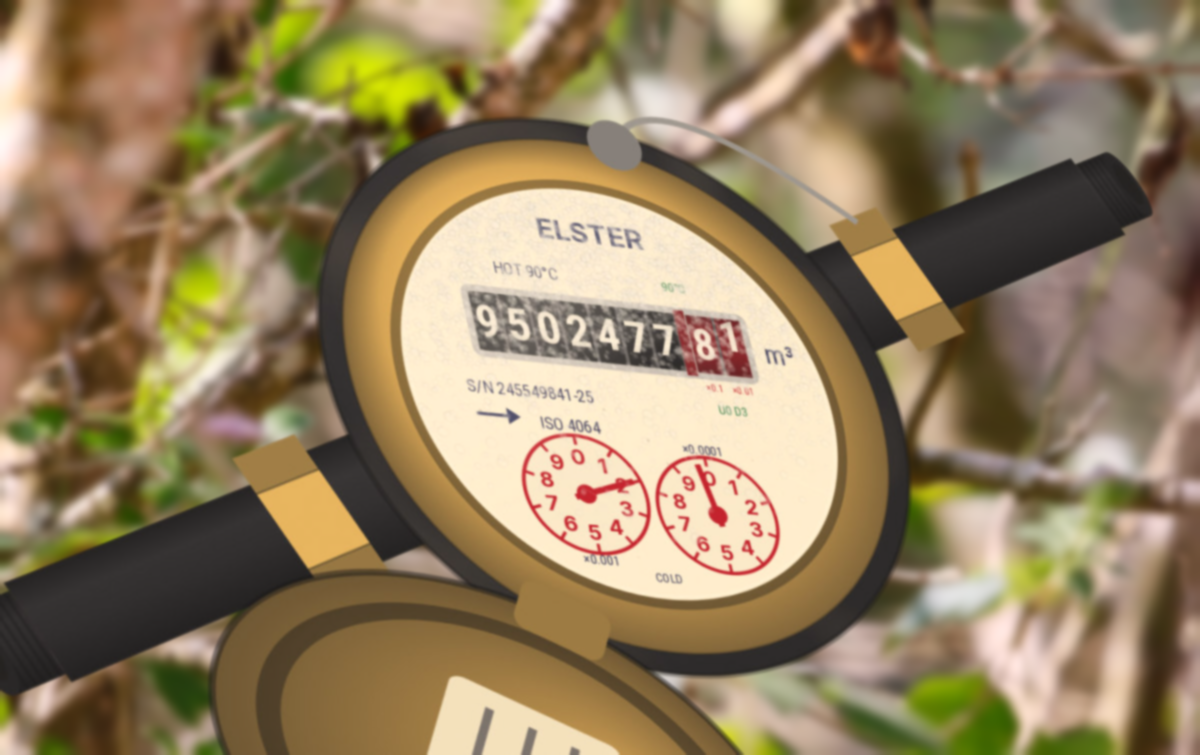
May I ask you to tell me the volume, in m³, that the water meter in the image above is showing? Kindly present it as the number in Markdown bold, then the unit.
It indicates **9502477.8119** m³
